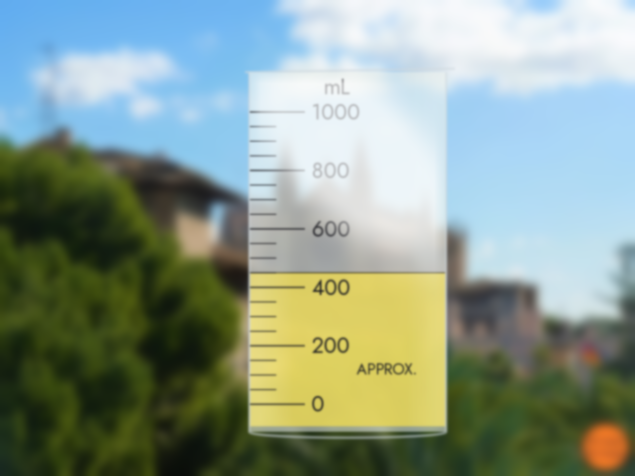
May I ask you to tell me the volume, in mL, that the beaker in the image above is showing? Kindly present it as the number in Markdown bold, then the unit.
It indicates **450** mL
